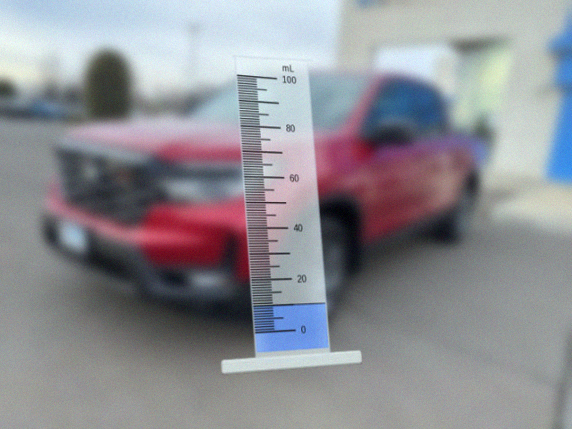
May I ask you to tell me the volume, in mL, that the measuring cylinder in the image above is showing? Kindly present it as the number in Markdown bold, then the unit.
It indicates **10** mL
